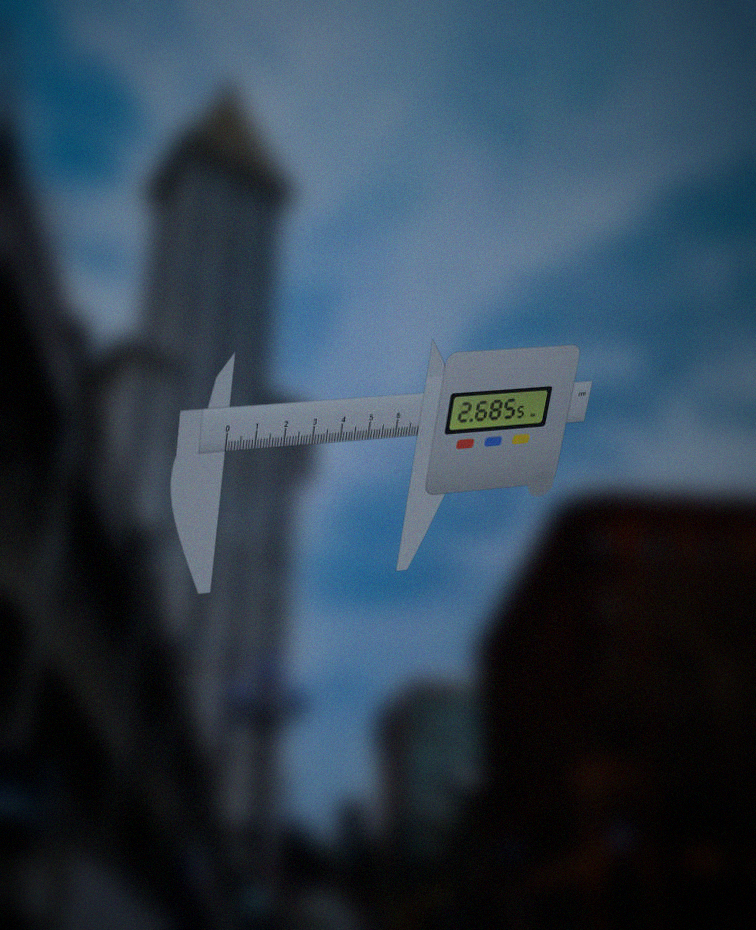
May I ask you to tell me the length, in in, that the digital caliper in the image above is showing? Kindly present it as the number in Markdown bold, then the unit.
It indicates **2.6855** in
